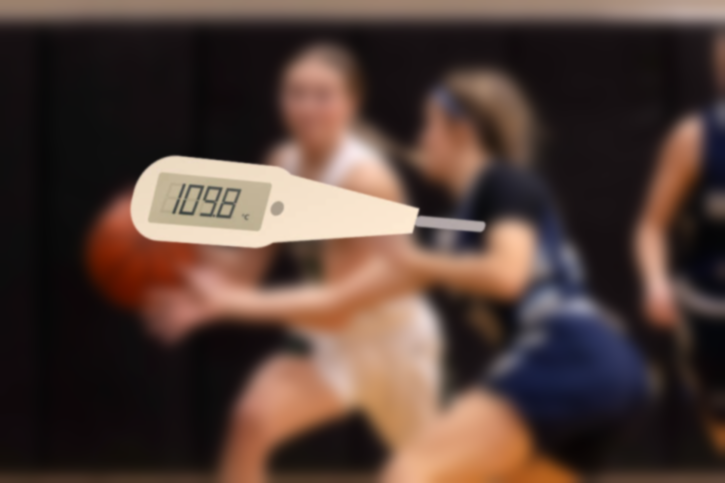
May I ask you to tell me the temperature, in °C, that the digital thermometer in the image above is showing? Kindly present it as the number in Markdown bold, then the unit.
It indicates **109.8** °C
